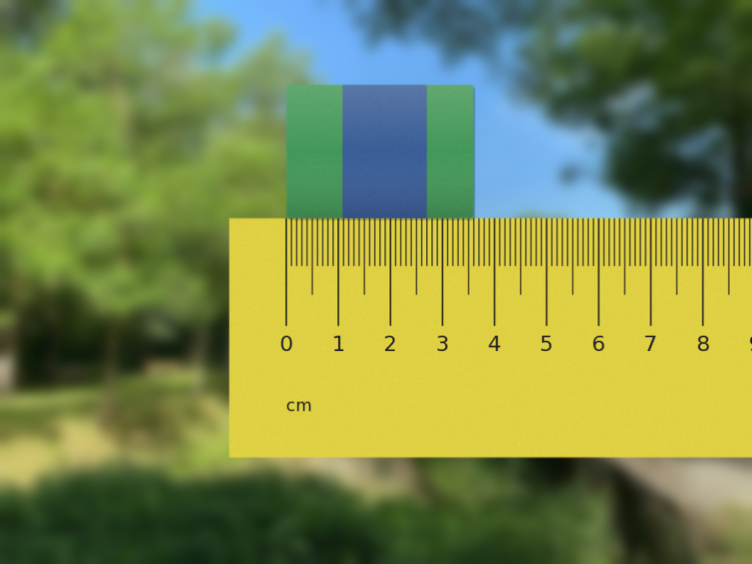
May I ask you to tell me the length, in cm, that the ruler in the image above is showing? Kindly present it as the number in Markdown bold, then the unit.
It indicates **3.6** cm
